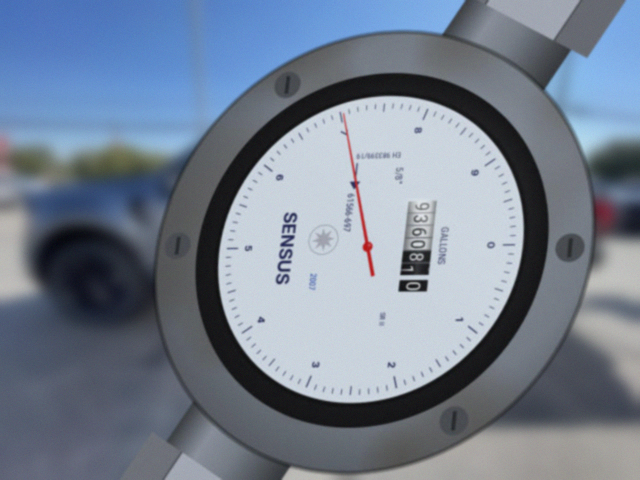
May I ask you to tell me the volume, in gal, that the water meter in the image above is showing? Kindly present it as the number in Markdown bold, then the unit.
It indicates **9360807.0** gal
